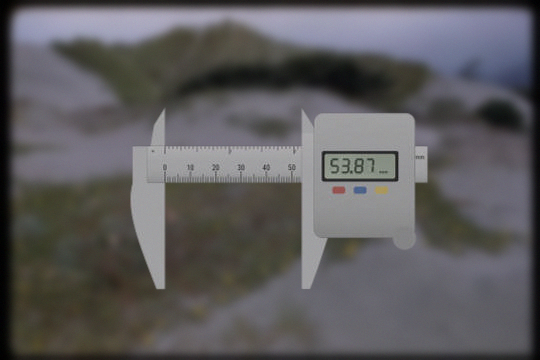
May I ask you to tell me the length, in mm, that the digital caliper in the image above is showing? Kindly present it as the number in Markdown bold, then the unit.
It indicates **53.87** mm
